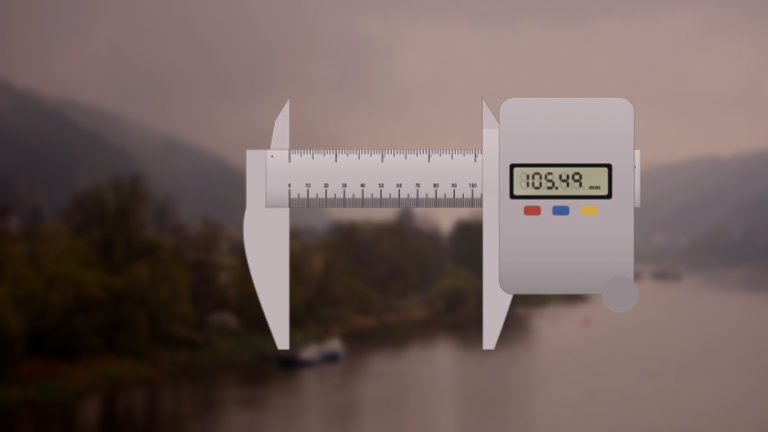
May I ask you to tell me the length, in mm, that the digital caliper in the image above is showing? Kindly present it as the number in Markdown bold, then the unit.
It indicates **105.49** mm
